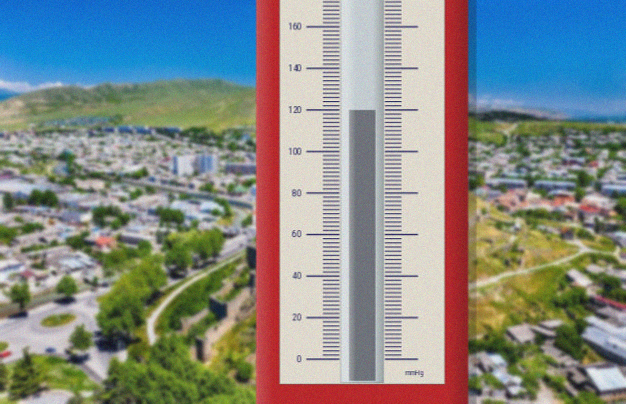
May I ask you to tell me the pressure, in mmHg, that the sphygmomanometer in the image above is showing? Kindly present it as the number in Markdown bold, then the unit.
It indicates **120** mmHg
